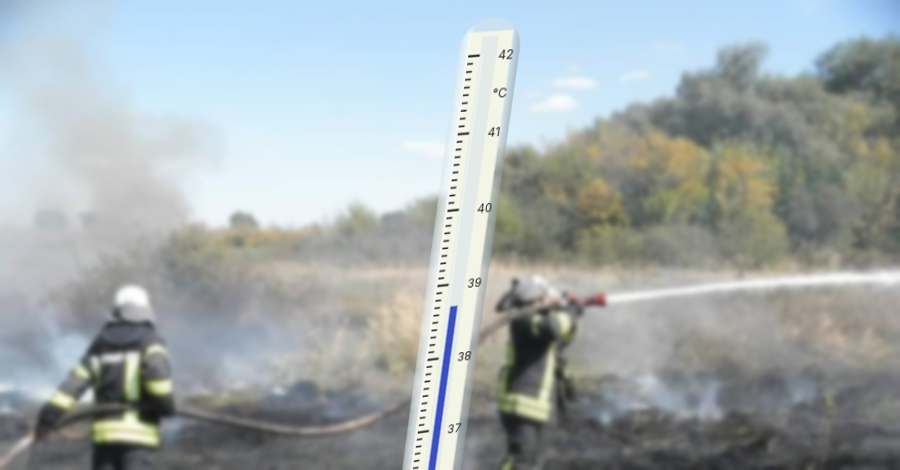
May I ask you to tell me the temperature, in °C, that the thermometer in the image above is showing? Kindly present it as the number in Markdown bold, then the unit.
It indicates **38.7** °C
